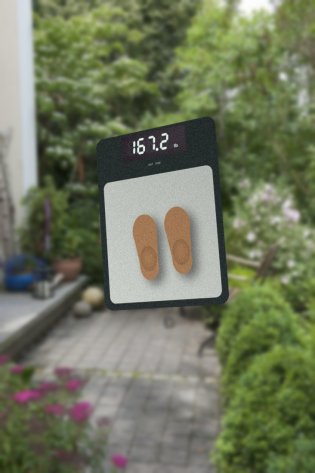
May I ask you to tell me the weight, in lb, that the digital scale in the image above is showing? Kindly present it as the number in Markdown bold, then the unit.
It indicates **167.2** lb
